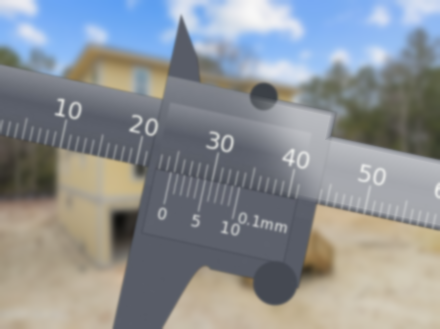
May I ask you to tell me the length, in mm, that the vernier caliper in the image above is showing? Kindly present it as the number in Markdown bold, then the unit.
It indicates **24.6** mm
